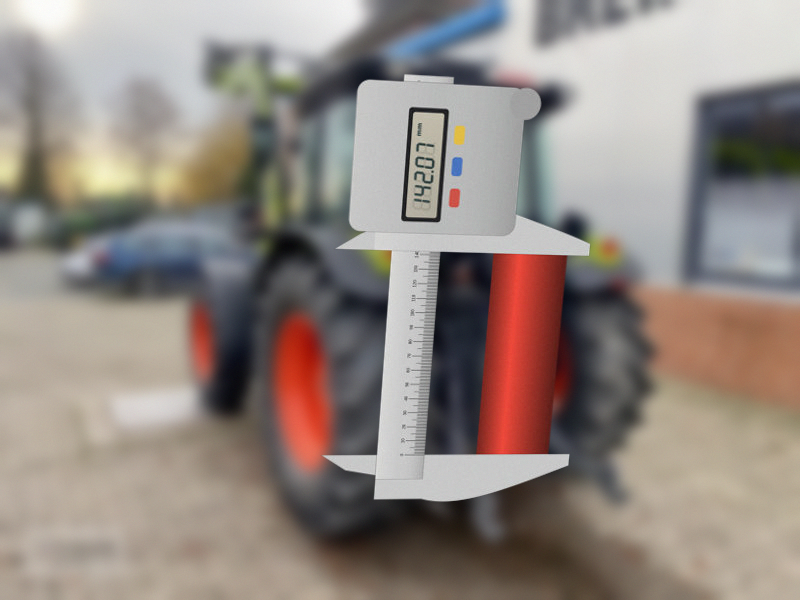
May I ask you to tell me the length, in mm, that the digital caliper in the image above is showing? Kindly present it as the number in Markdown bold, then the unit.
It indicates **142.07** mm
